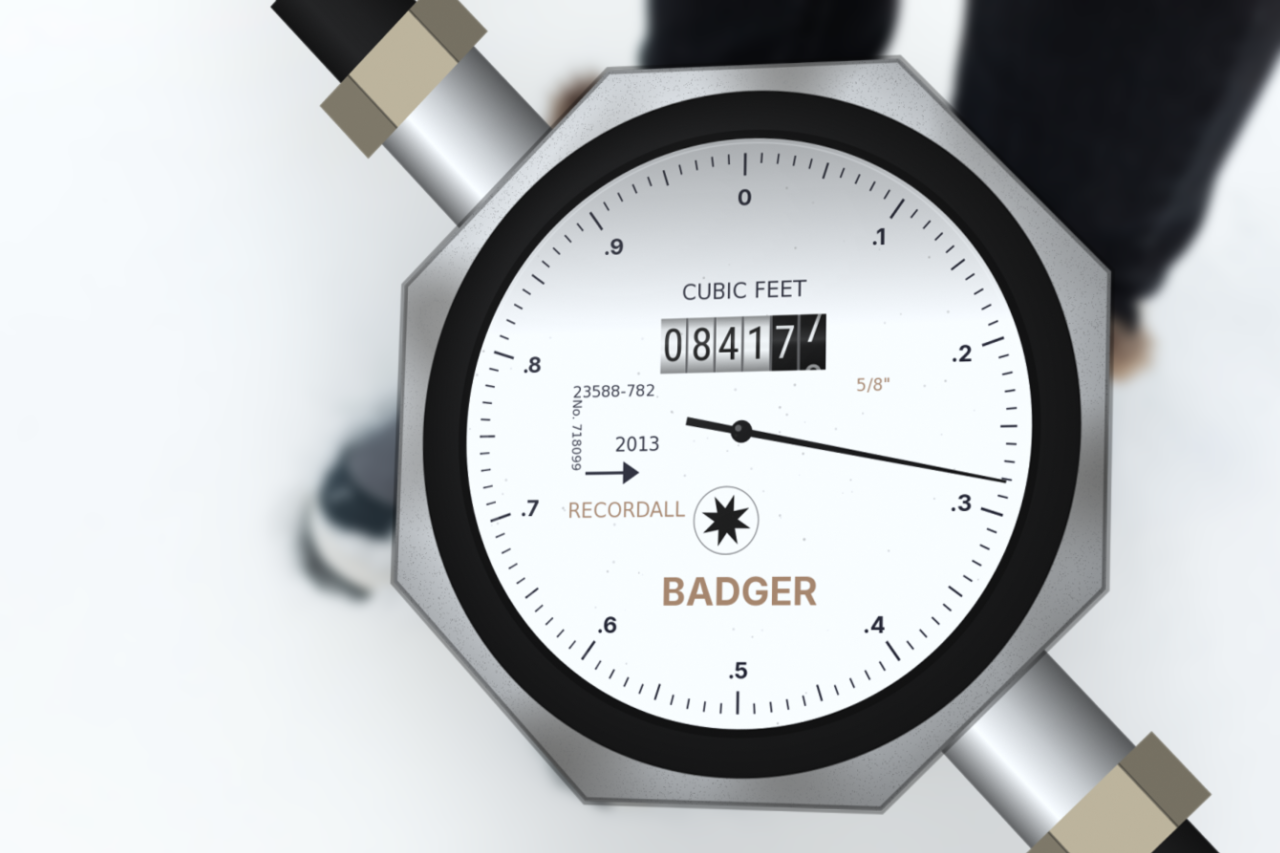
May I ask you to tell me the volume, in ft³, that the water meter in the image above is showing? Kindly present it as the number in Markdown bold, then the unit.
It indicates **84177.28** ft³
